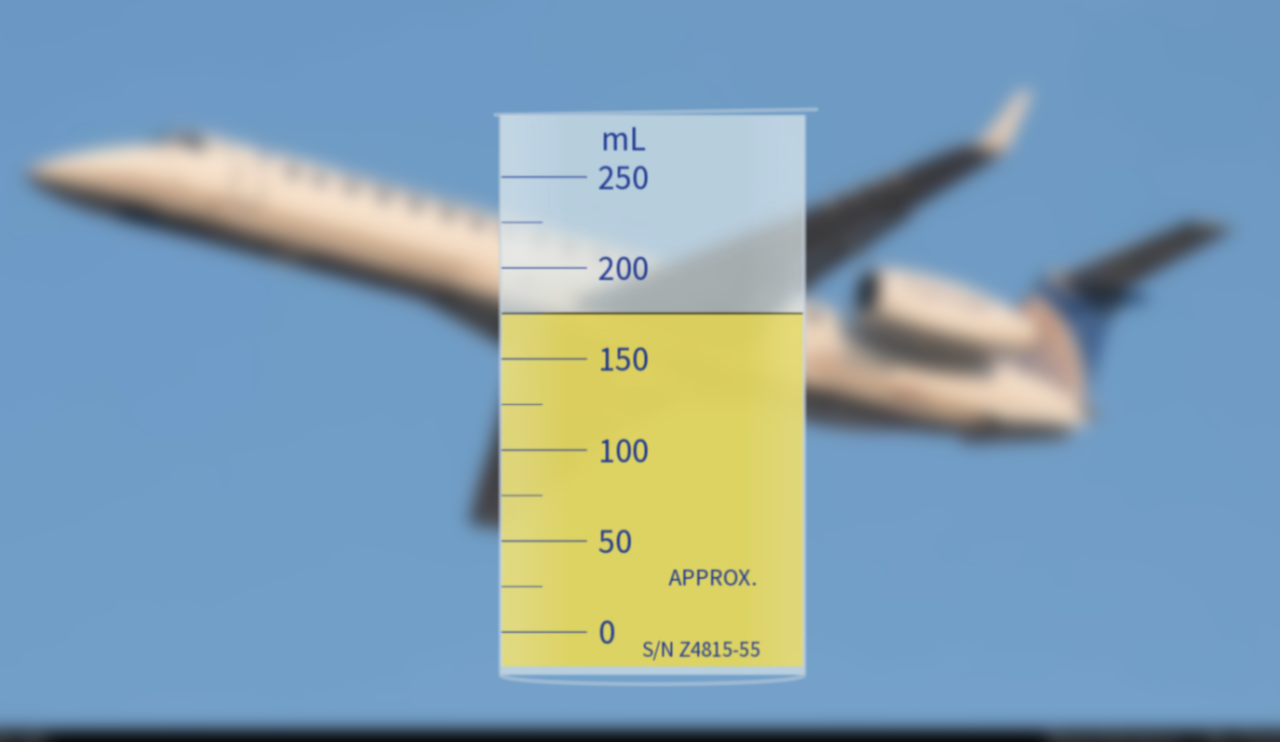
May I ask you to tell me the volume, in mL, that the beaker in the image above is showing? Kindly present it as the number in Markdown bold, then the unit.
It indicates **175** mL
